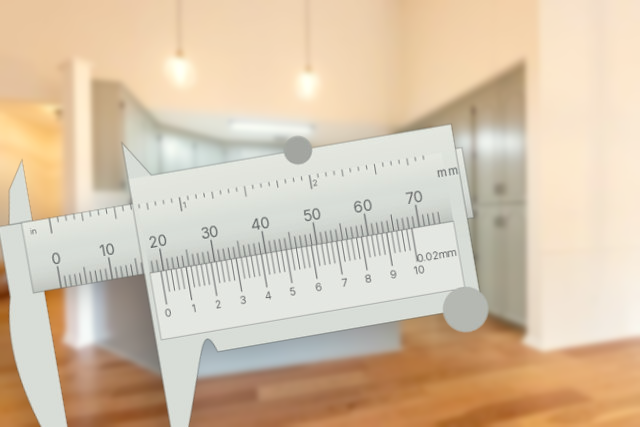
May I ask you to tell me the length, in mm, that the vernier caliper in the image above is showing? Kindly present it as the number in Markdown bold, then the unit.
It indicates **19.5** mm
